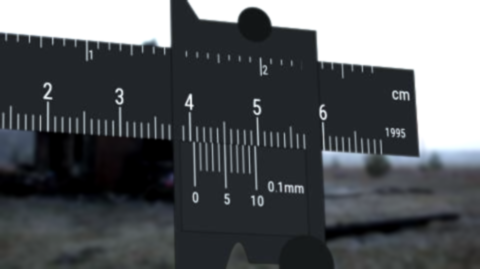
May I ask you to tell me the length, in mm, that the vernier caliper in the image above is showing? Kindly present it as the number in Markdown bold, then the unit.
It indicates **40.5** mm
